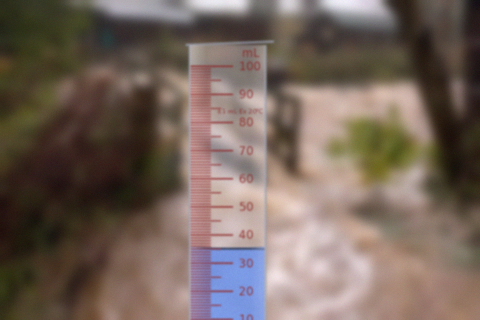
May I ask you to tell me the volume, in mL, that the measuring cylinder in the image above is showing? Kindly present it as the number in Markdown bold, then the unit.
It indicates **35** mL
